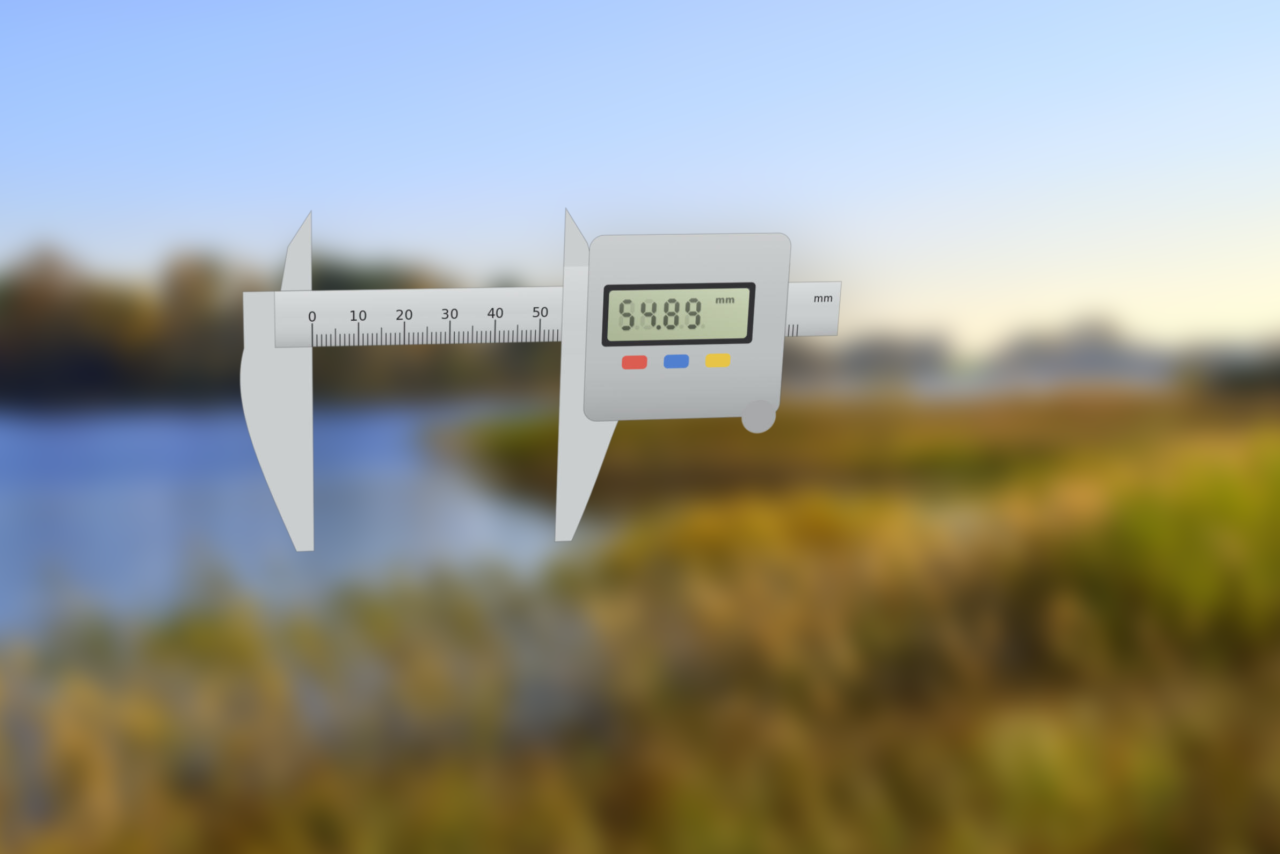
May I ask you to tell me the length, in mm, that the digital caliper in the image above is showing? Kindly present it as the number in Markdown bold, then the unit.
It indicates **54.89** mm
